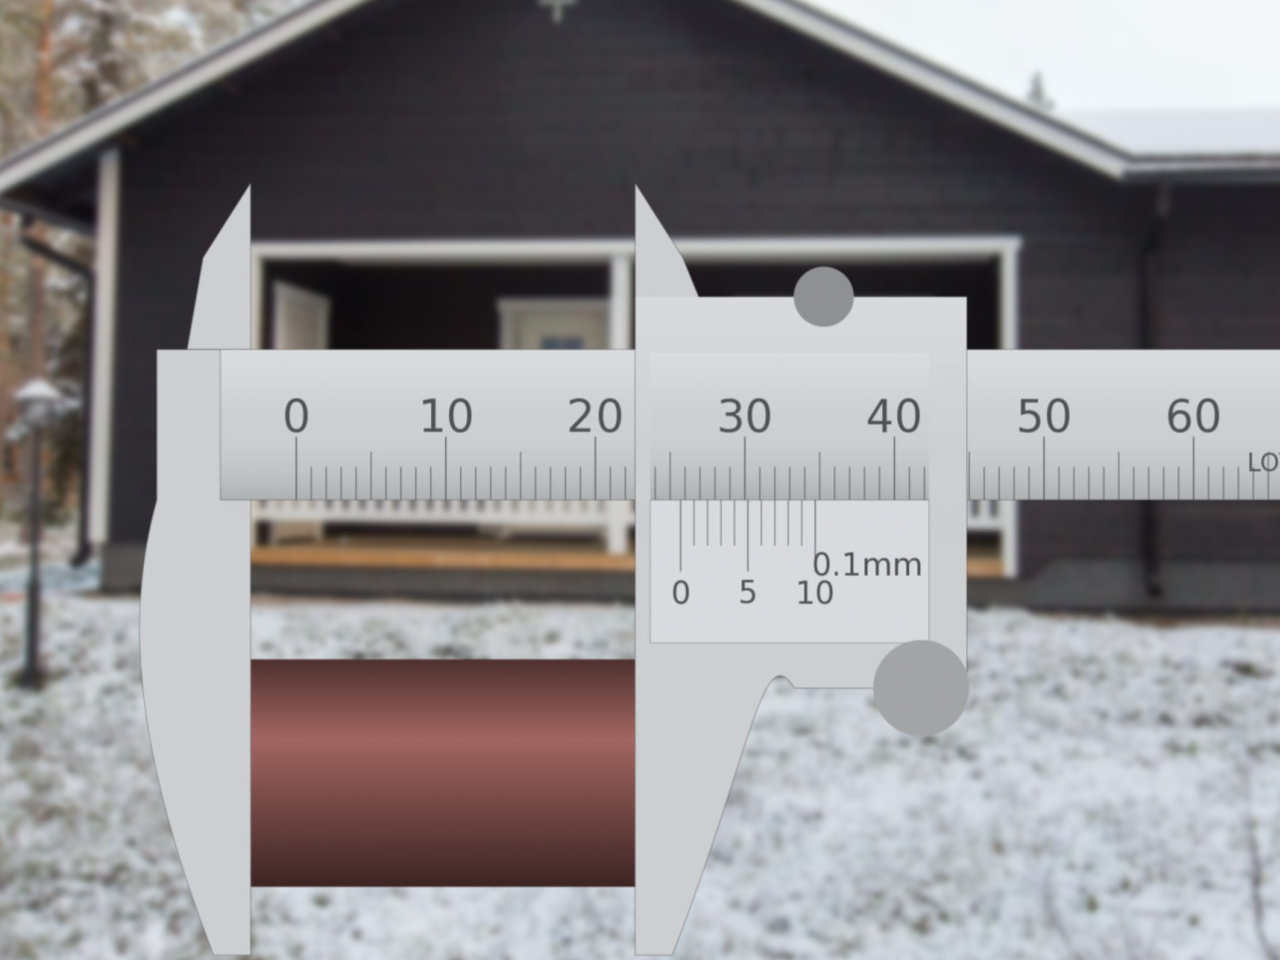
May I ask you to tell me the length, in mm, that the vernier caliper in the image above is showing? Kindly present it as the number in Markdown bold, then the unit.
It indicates **25.7** mm
